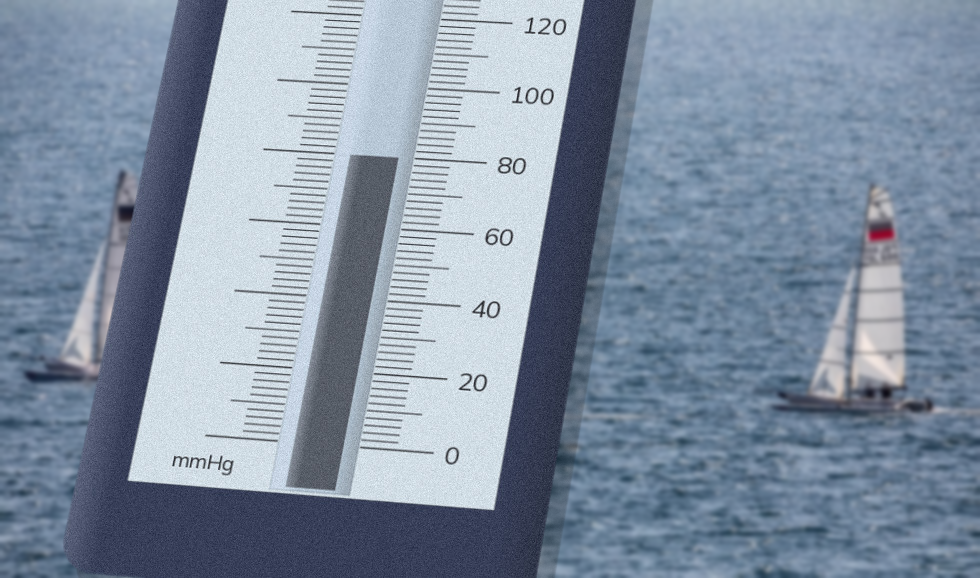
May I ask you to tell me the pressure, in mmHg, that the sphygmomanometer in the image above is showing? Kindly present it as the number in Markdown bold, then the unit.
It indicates **80** mmHg
